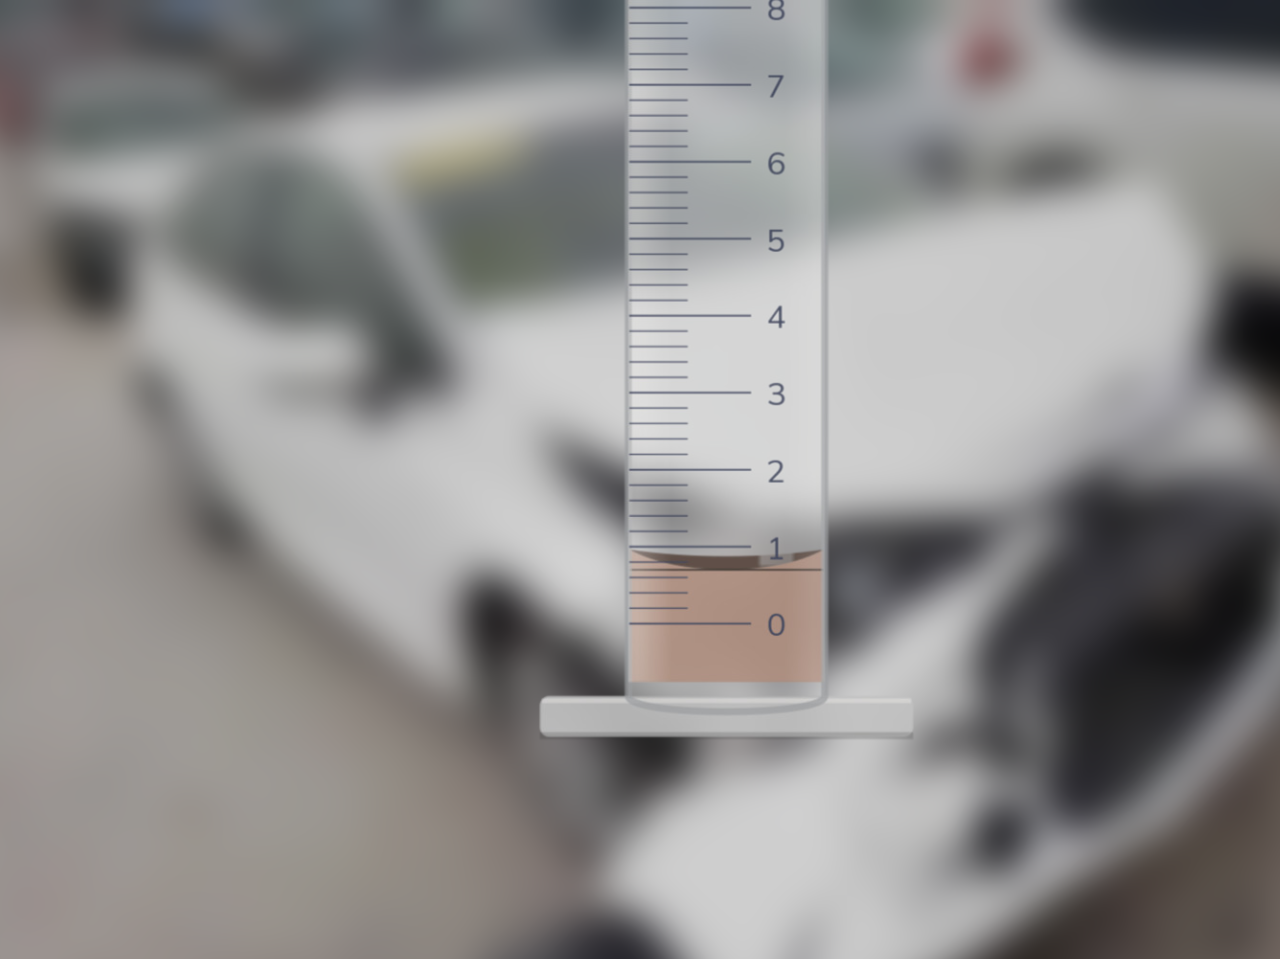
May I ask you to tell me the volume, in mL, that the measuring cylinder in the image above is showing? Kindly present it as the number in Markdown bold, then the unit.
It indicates **0.7** mL
